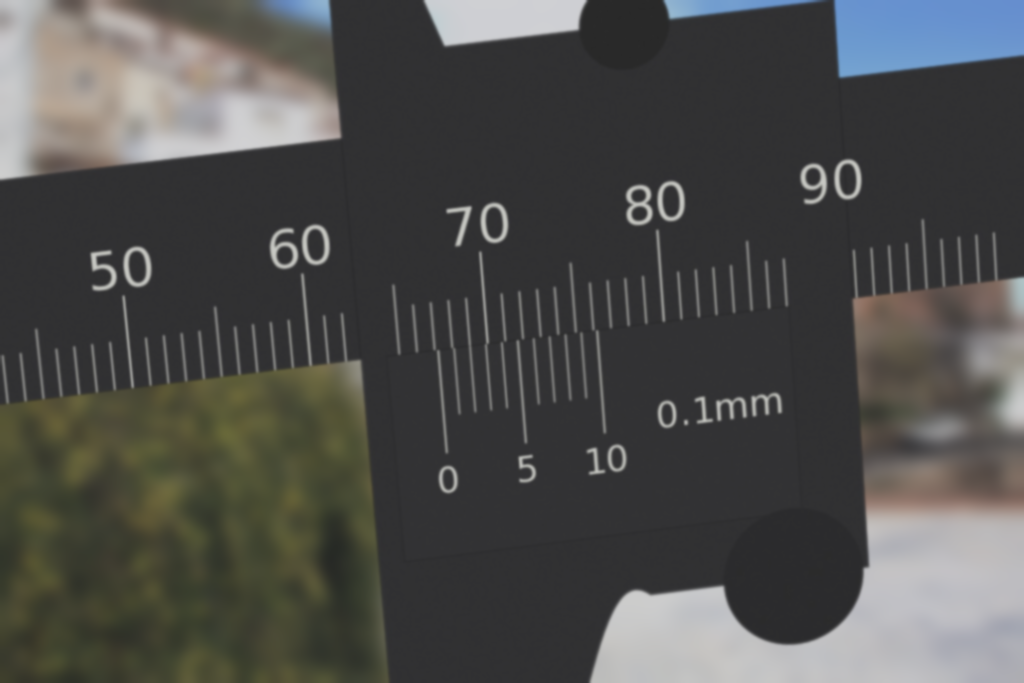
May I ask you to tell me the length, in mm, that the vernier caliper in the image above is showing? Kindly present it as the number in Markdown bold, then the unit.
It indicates **67.2** mm
